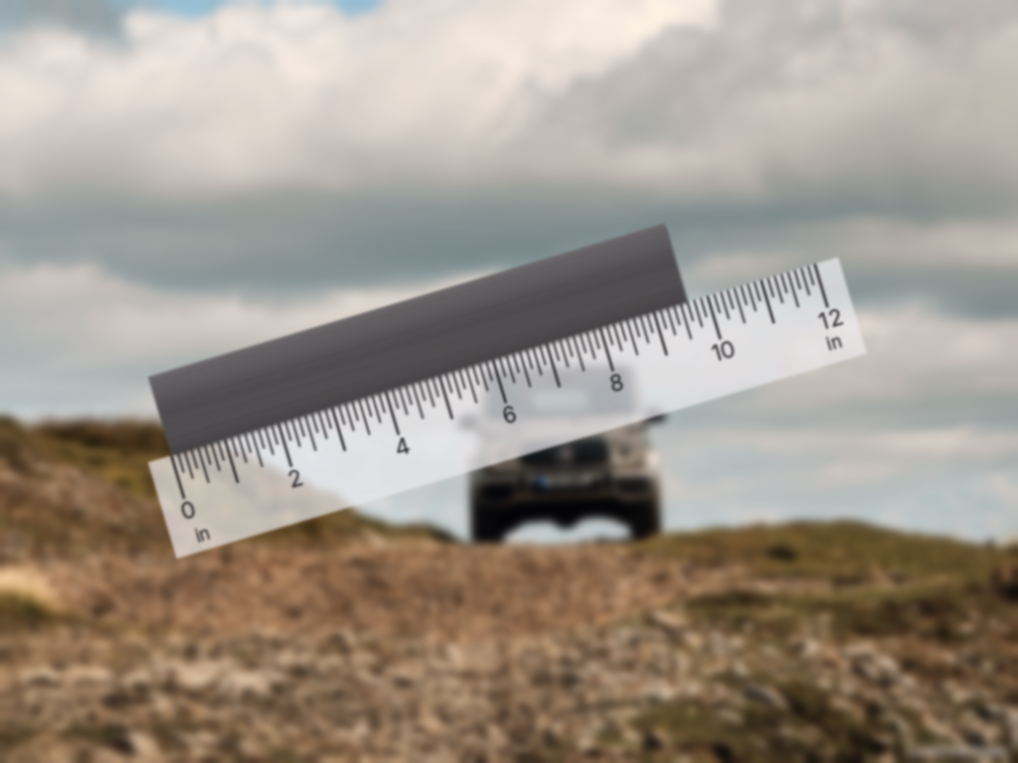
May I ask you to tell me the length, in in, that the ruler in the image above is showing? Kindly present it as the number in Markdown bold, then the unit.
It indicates **9.625** in
